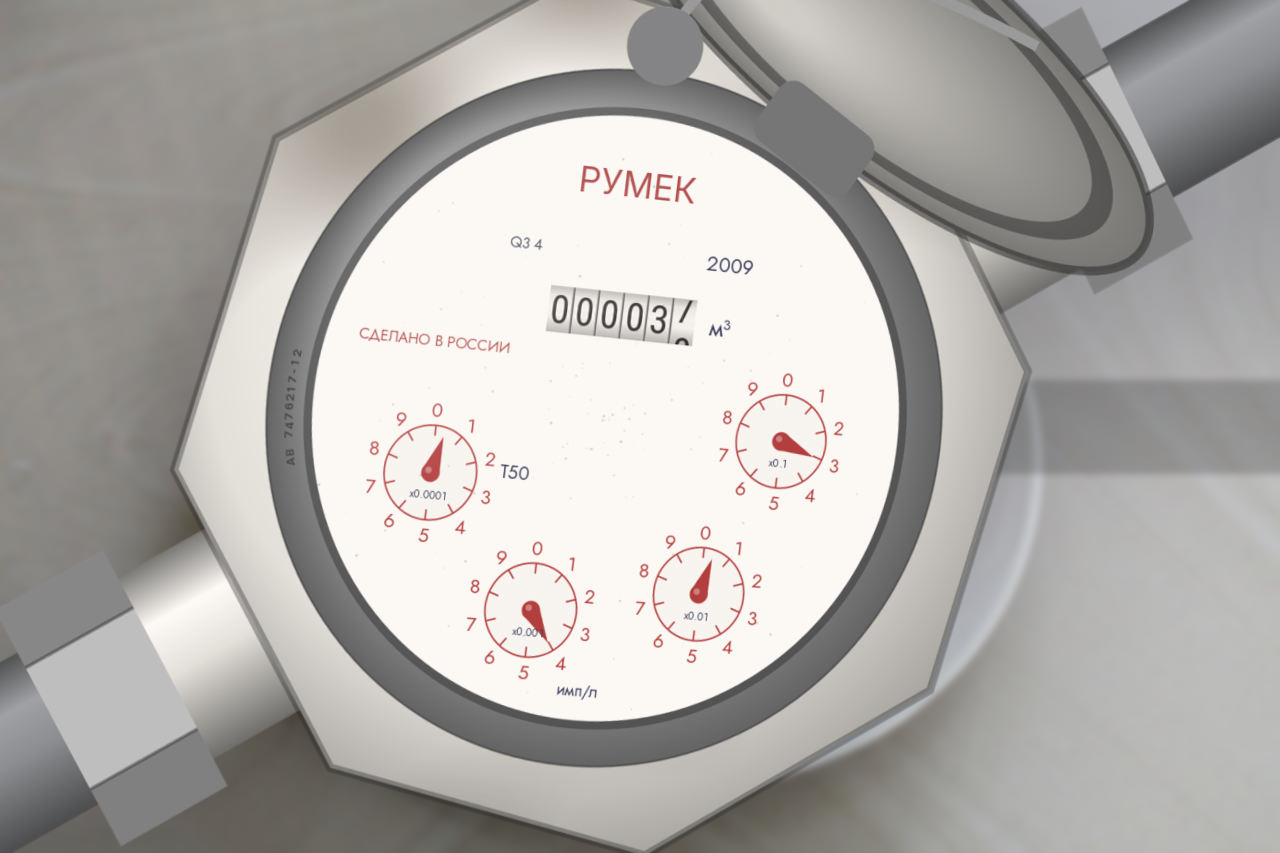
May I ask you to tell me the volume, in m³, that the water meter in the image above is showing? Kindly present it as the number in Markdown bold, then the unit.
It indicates **37.3040** m³
